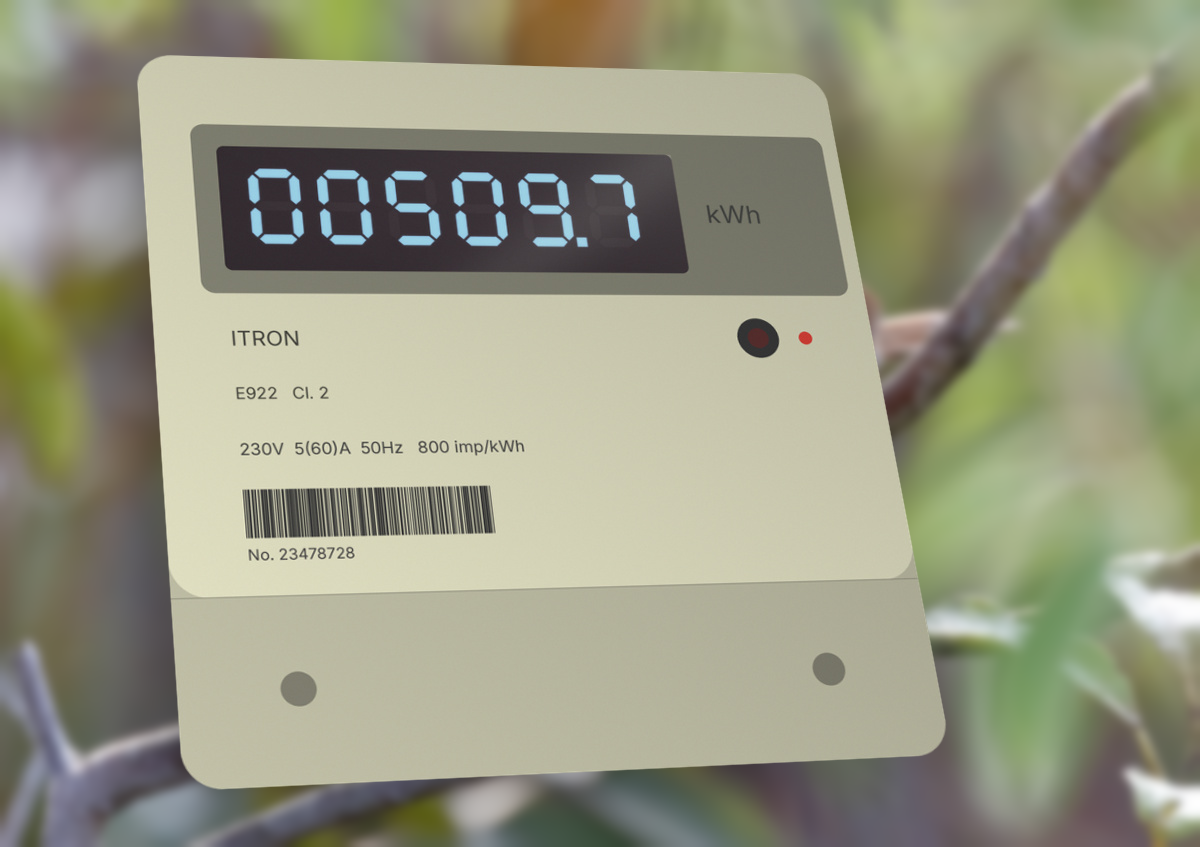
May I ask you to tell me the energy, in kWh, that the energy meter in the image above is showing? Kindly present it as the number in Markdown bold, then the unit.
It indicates **509.7** kWh
